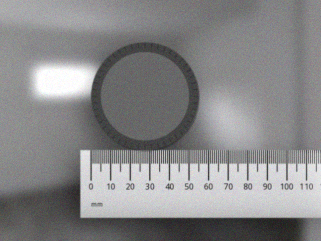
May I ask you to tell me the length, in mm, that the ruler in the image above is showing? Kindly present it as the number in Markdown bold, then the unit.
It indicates **55** mm
